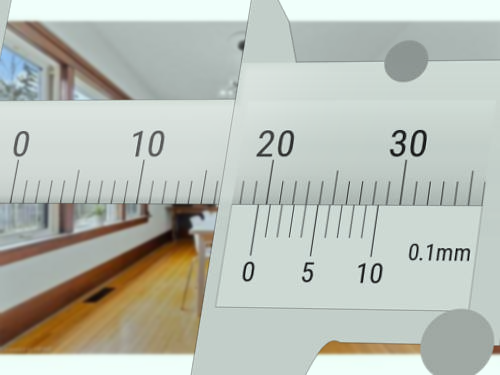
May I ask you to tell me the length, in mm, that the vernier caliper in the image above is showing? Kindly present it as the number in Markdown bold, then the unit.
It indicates **19.4** mm
